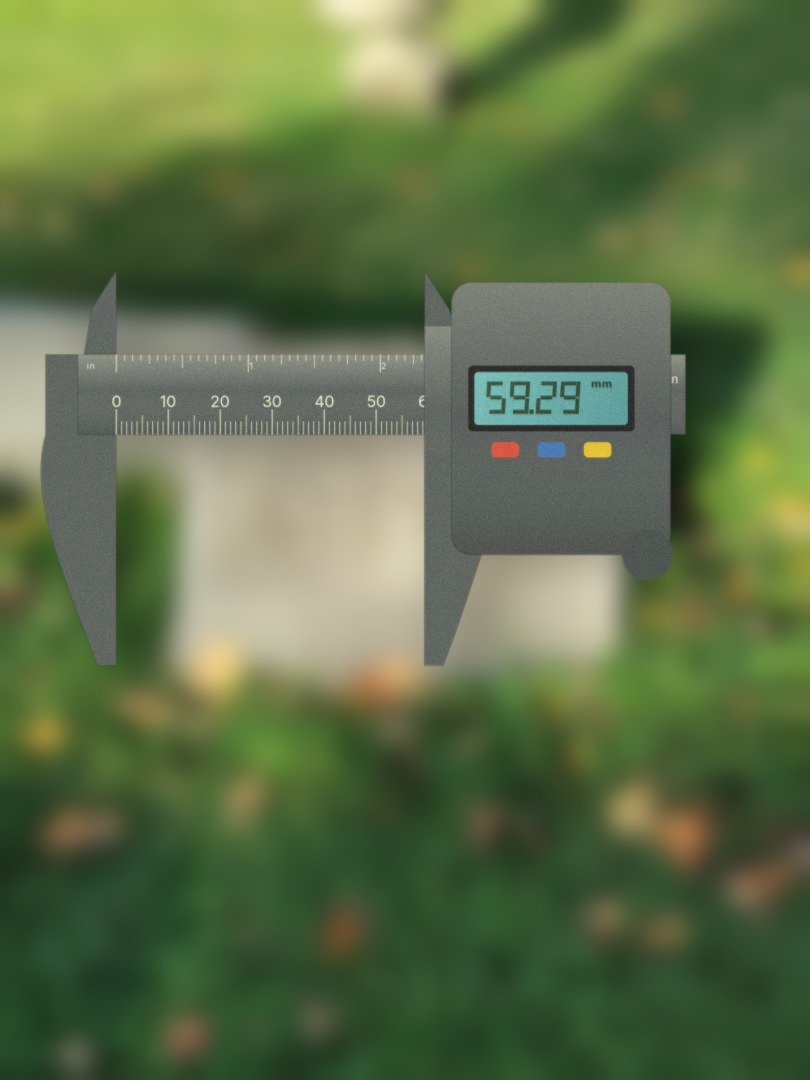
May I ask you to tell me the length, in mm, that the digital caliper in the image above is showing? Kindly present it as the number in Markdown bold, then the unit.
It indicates **59.29** mm
